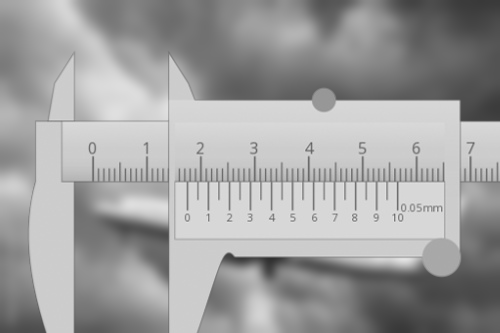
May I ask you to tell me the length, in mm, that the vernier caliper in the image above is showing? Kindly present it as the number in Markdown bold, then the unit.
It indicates **17.5** mm
